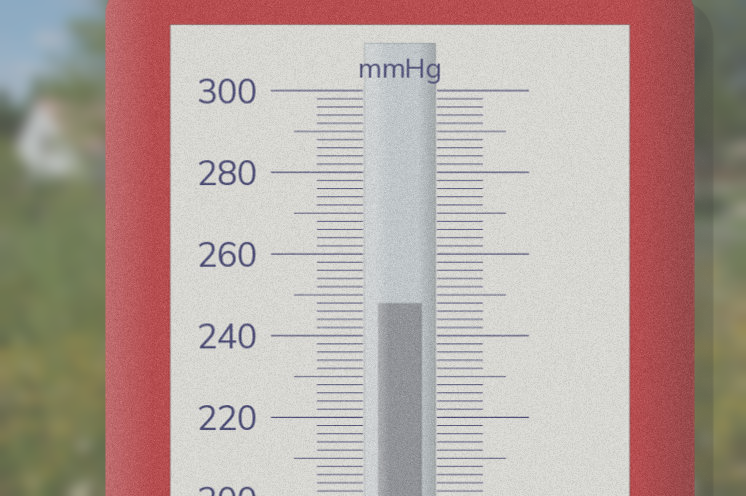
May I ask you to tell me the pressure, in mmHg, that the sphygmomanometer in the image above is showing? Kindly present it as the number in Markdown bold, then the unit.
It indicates **248** mmHg
